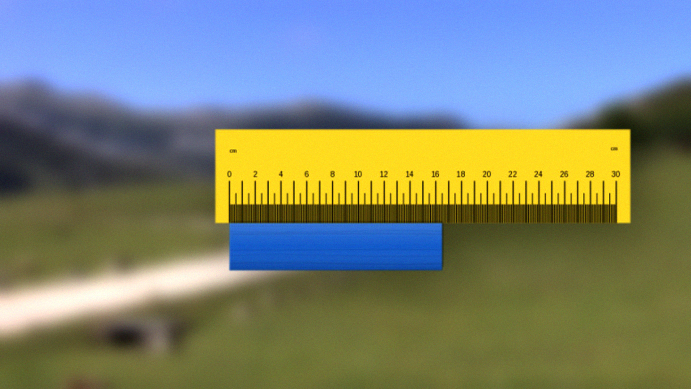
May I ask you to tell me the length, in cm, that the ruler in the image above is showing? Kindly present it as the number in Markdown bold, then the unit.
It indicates **16.5** cm
